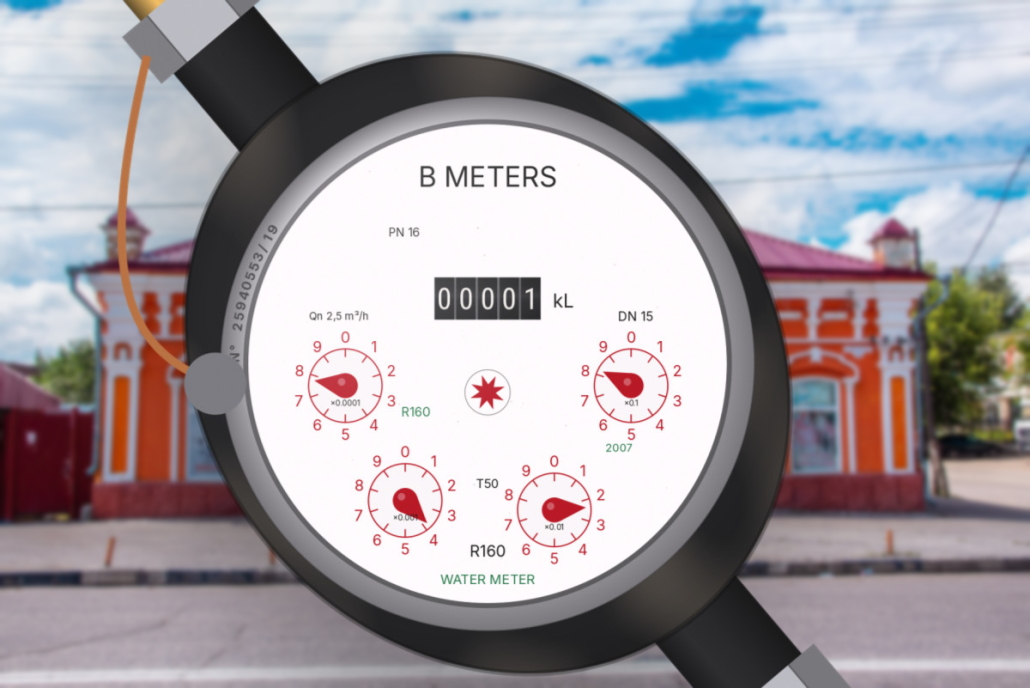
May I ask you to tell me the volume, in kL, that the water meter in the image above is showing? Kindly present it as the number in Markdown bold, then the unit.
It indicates **1.8237** kL
